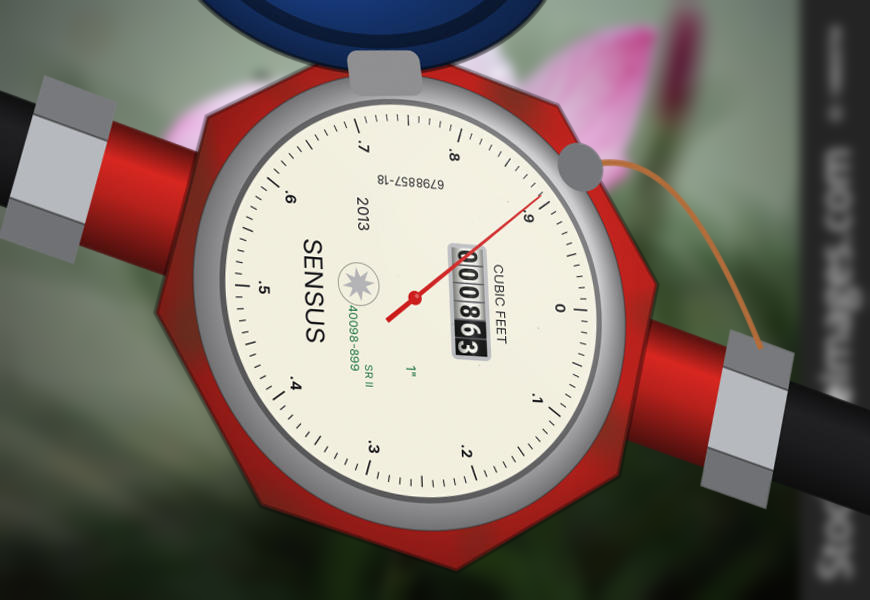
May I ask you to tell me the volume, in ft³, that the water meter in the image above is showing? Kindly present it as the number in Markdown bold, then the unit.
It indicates **862.89** ft³
